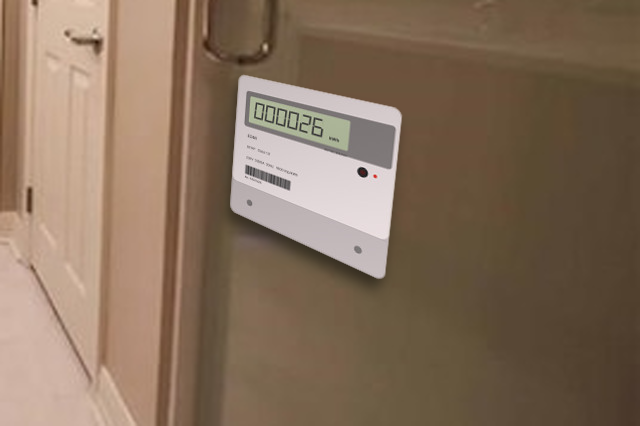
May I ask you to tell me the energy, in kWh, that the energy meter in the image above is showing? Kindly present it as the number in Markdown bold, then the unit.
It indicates **26** kWh
